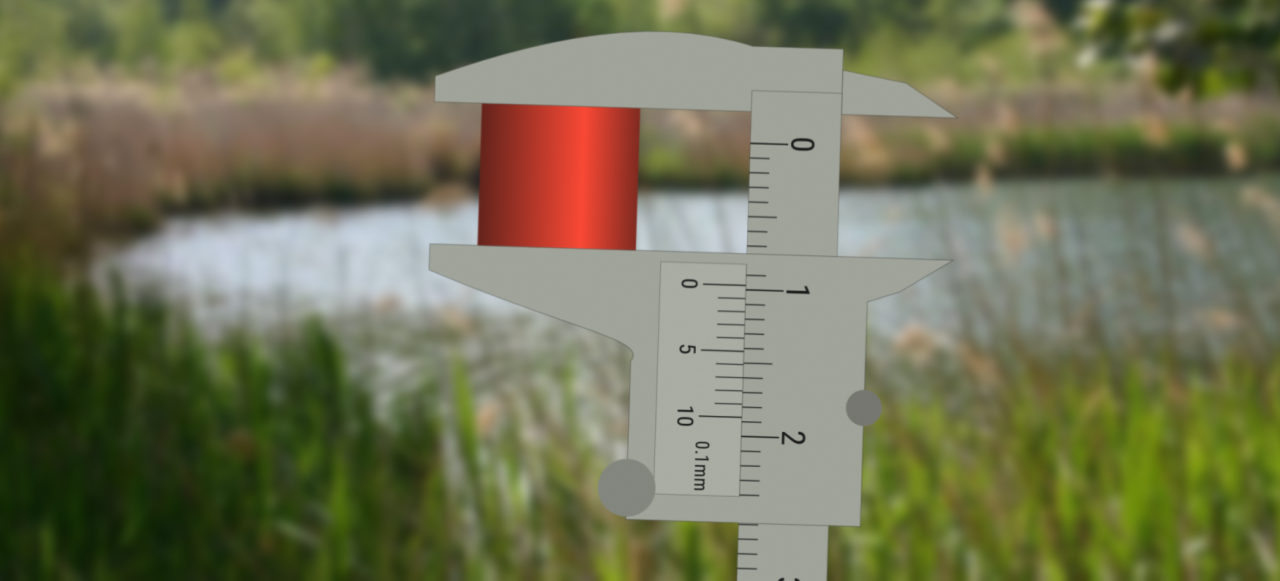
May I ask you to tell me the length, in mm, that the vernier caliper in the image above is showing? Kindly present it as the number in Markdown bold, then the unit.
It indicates **9.7** mm
